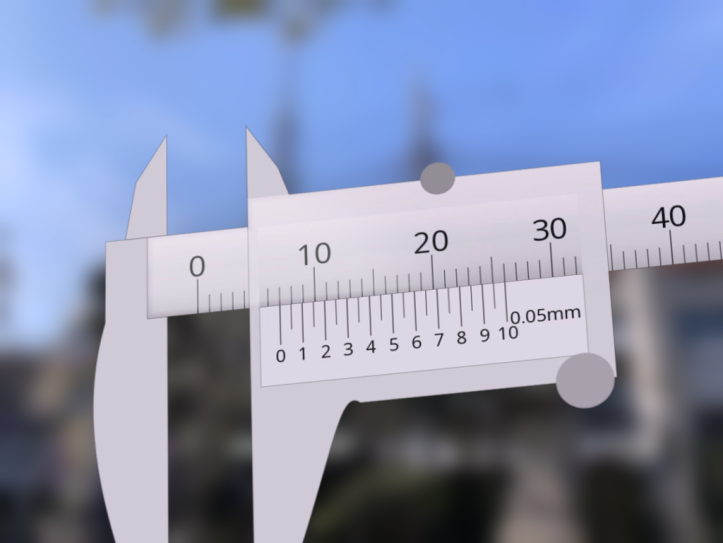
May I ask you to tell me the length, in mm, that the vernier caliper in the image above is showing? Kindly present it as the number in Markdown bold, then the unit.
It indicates **7.0** mm
